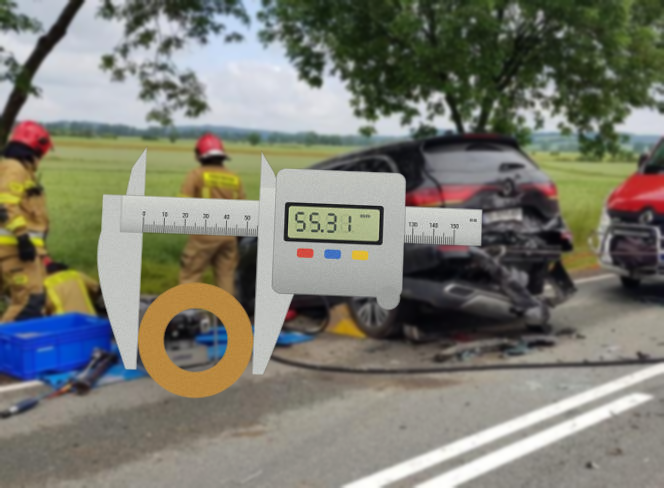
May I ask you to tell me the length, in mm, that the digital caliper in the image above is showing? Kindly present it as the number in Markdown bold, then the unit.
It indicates **55.31** mm
